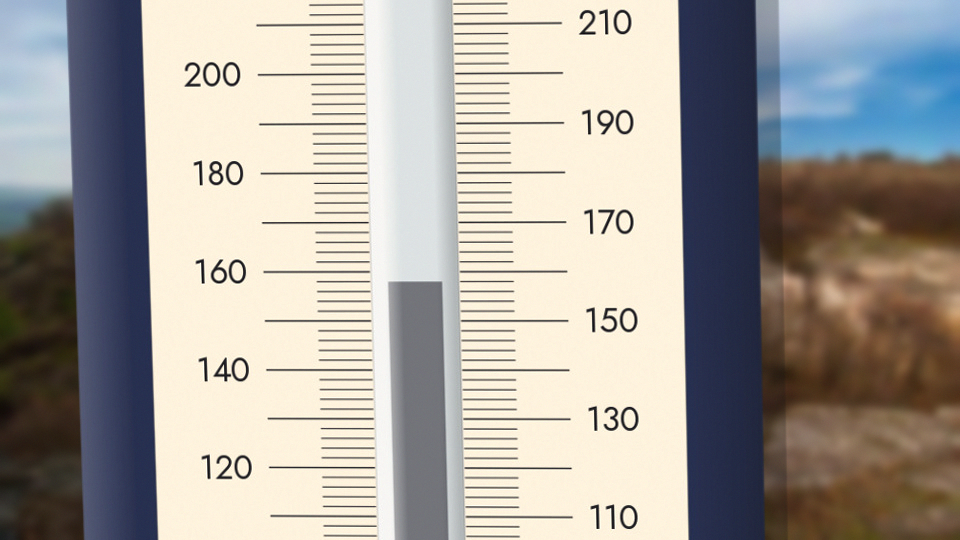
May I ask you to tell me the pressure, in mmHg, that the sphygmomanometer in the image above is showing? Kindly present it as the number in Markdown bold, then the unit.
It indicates **158** mmHg
